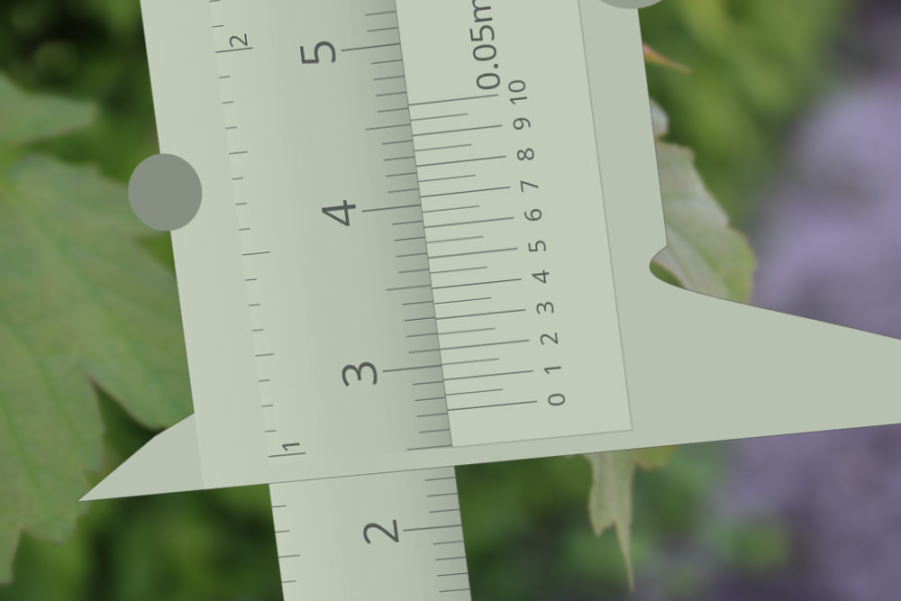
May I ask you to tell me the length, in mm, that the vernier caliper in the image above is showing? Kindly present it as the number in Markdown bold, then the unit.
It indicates **27.2** mm
